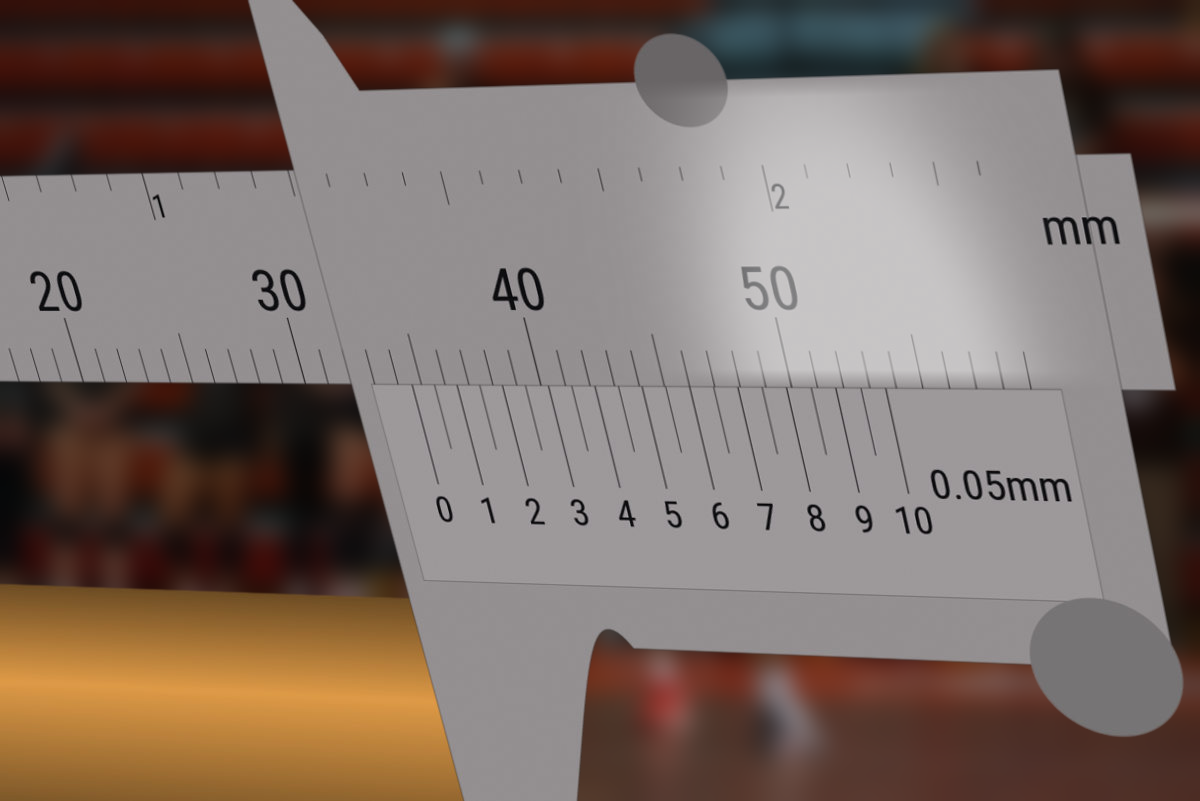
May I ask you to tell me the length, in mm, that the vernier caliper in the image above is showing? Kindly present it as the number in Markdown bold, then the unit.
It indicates **34.6** mm
